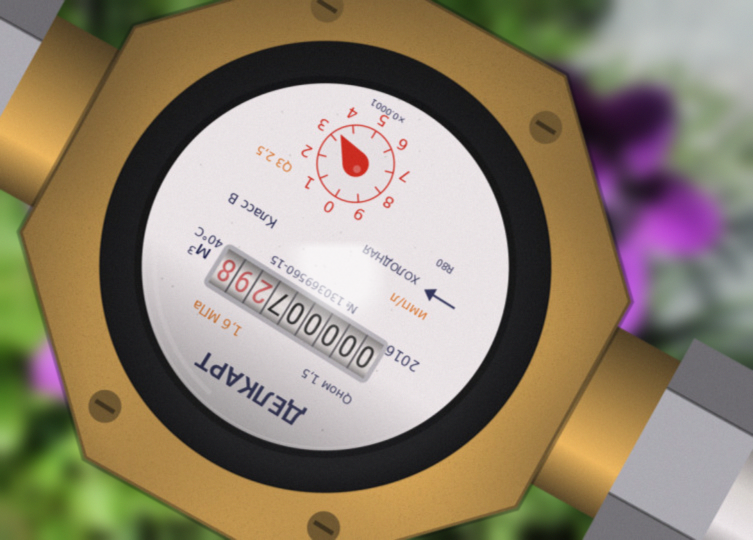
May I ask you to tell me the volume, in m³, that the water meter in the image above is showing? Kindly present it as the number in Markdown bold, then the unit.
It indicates **7.2983** m³
